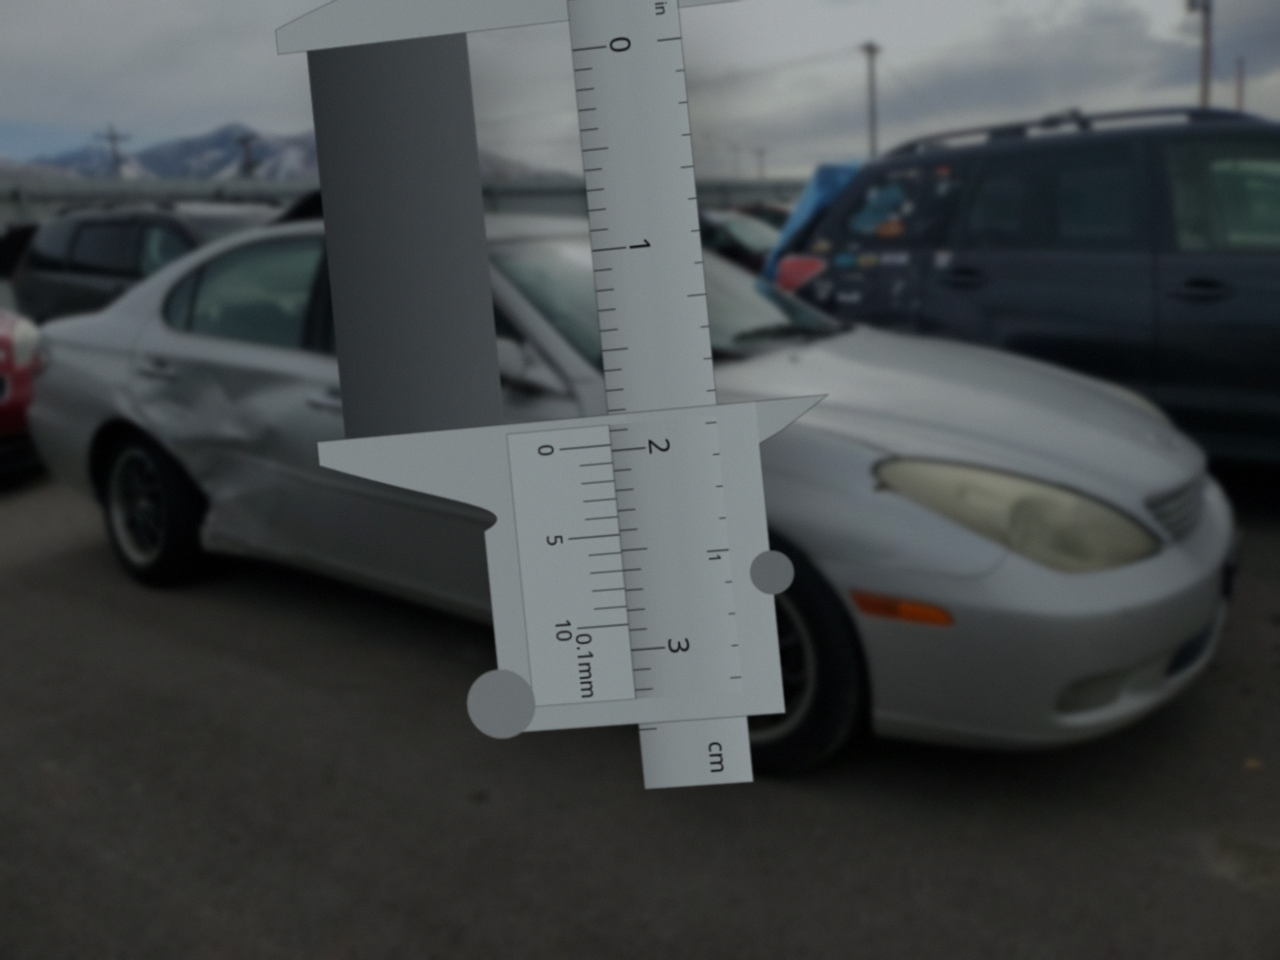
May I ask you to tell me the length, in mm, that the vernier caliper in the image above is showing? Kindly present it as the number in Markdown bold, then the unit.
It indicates **19.7** mm
